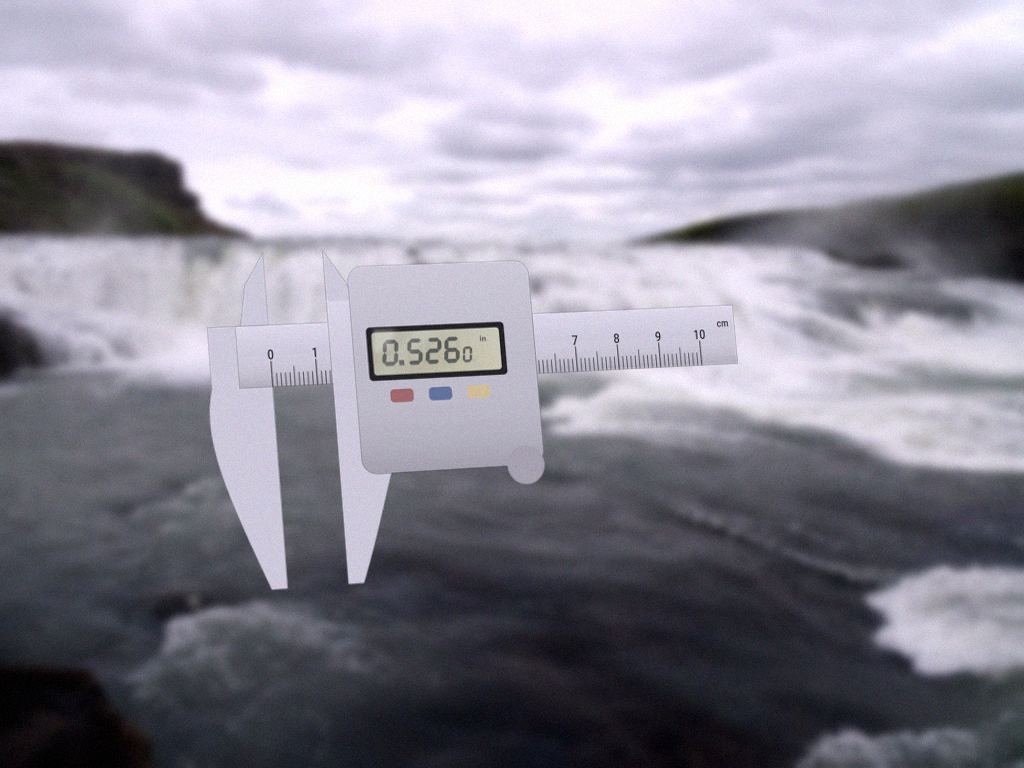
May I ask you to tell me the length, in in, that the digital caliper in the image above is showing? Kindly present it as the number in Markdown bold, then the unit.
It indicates **0.5260** in
